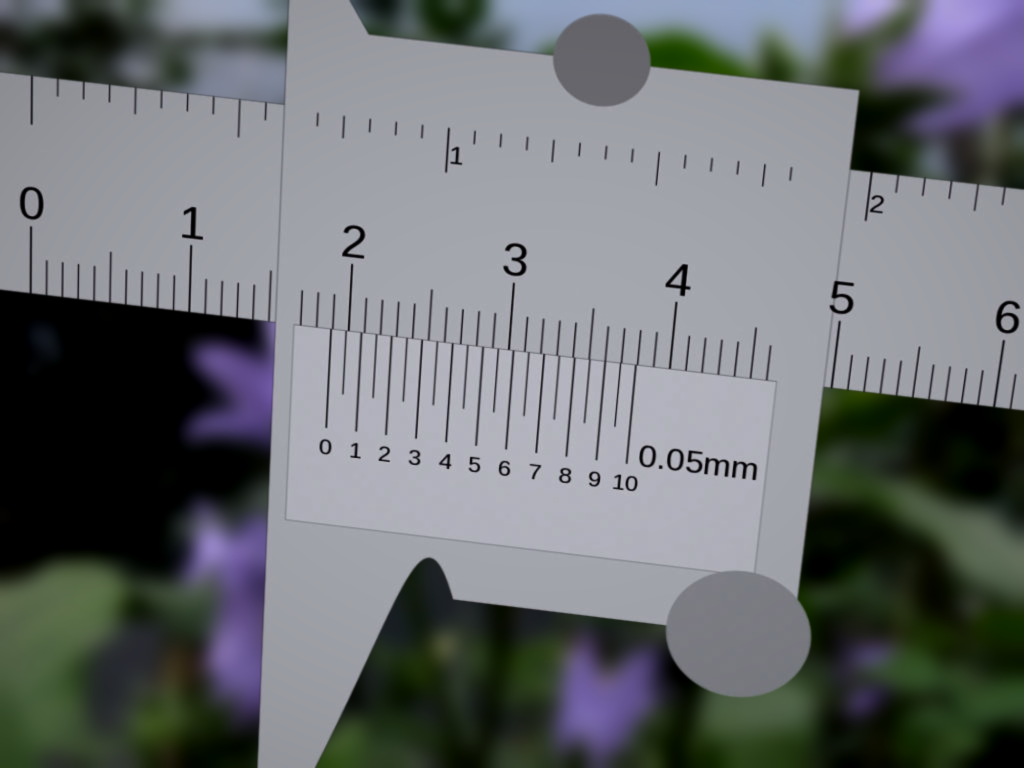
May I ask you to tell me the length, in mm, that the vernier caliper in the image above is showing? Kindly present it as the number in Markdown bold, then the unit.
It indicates **18.9** mm
